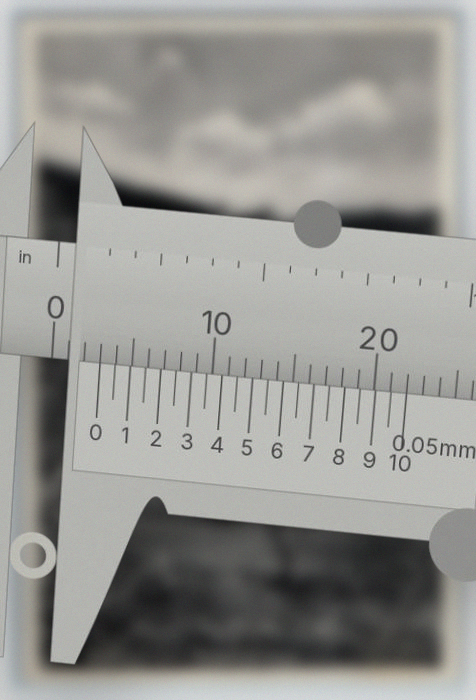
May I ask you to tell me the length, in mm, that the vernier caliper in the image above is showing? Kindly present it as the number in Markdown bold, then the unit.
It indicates **3.0** mm
